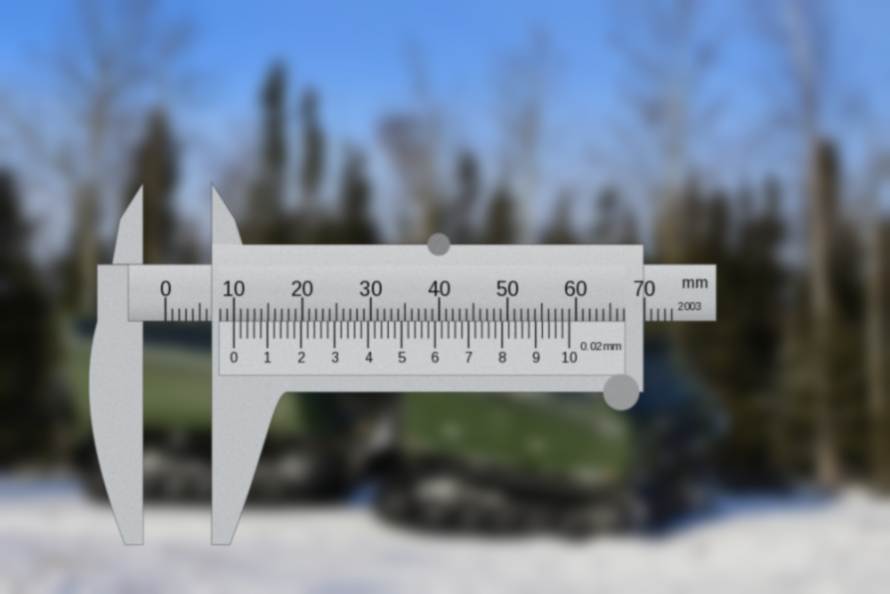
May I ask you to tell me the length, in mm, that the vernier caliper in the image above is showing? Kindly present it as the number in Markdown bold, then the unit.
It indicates **10.0** mm
